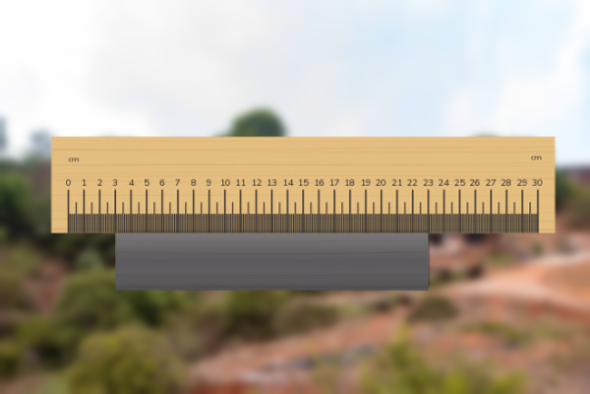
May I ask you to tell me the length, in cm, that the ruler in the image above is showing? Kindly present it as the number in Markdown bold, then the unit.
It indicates **20** cm
